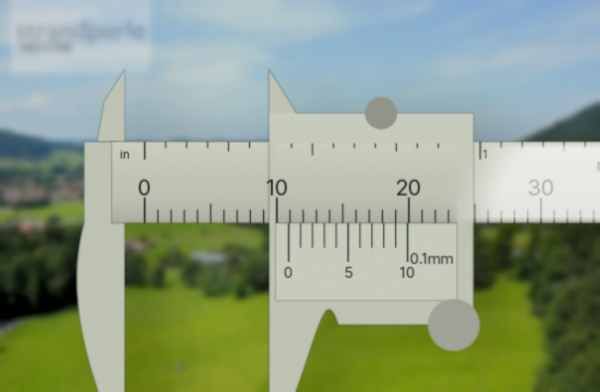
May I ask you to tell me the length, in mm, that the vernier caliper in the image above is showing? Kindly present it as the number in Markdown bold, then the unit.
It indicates **10.9** mm
